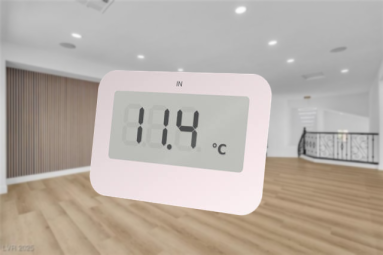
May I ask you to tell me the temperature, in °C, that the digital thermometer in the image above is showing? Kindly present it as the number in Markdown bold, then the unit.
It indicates **11.4** °C
